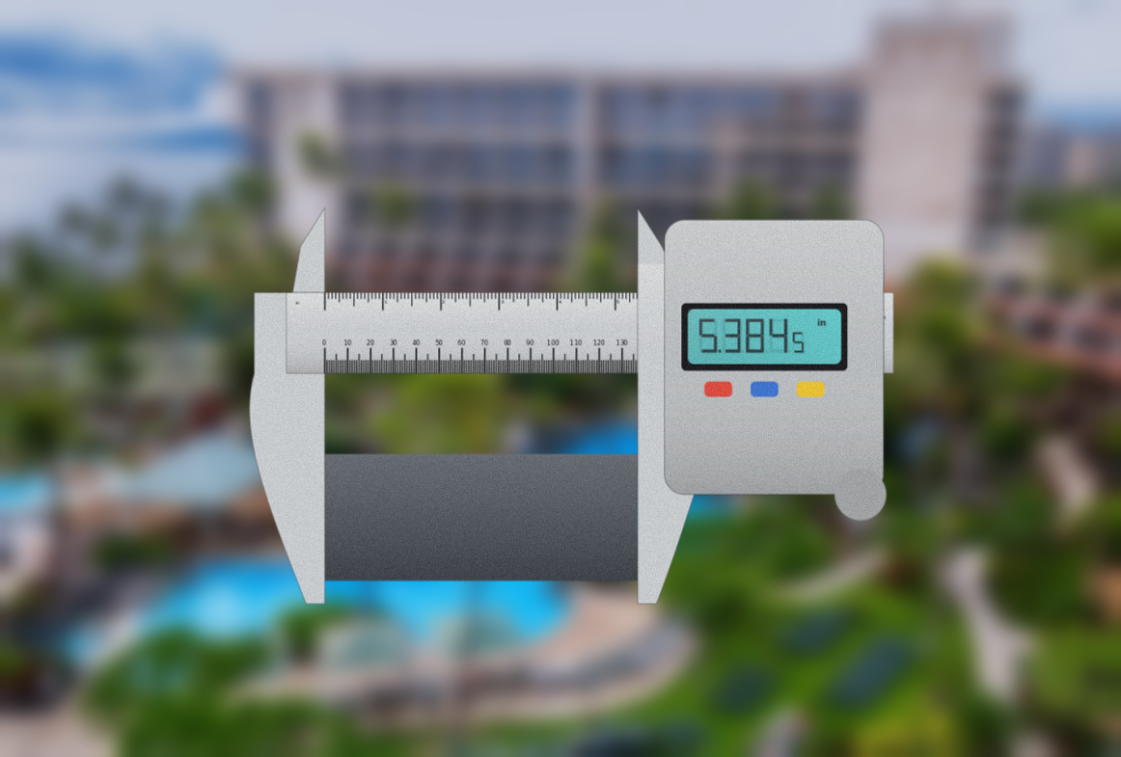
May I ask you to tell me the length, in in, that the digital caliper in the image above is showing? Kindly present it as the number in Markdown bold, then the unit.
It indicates **5.3845** in
